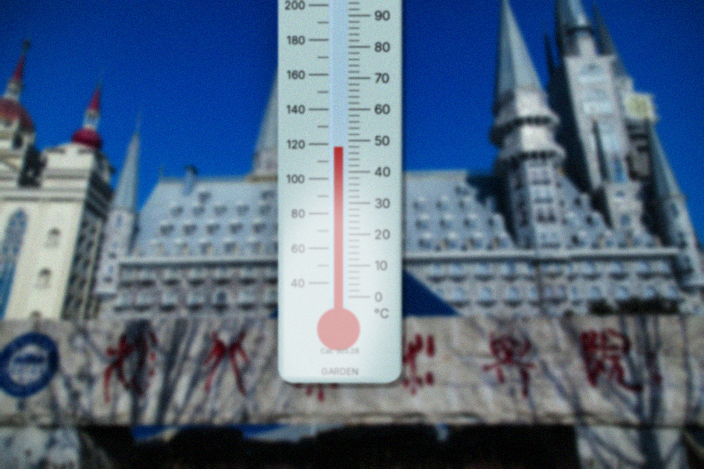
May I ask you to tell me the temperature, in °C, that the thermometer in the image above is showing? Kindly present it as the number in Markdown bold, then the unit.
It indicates **48** °C
